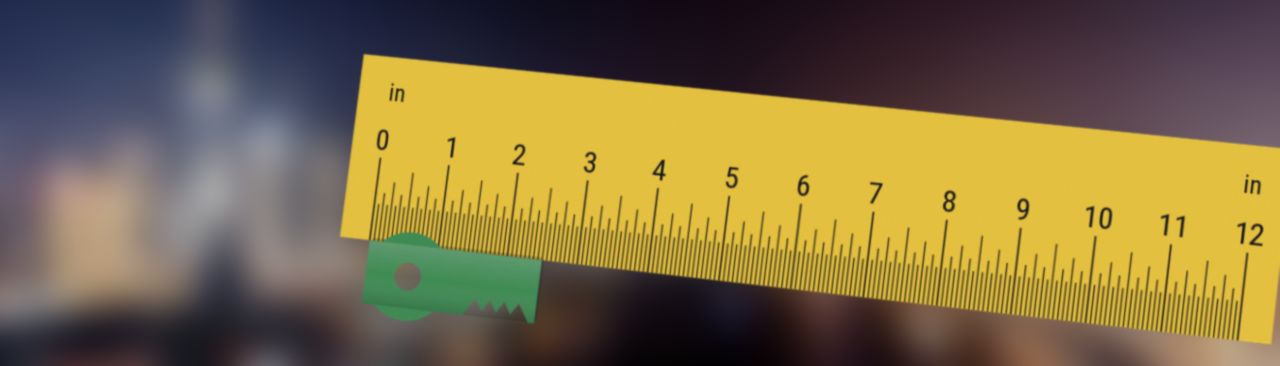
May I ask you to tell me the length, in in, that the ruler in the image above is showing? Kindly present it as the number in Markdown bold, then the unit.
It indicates **2.5** in
